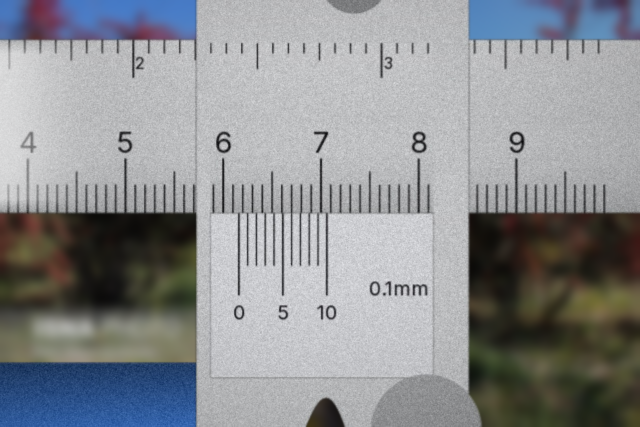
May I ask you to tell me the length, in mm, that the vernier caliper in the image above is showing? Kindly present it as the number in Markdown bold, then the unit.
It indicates **61.6** mm
